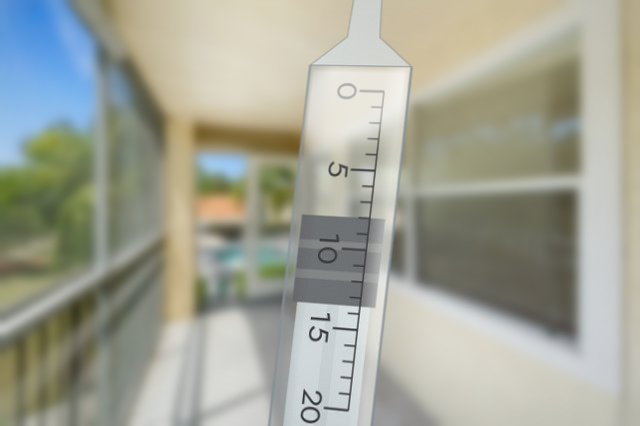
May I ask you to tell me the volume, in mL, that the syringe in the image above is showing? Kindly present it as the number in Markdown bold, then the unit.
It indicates **8** mL
